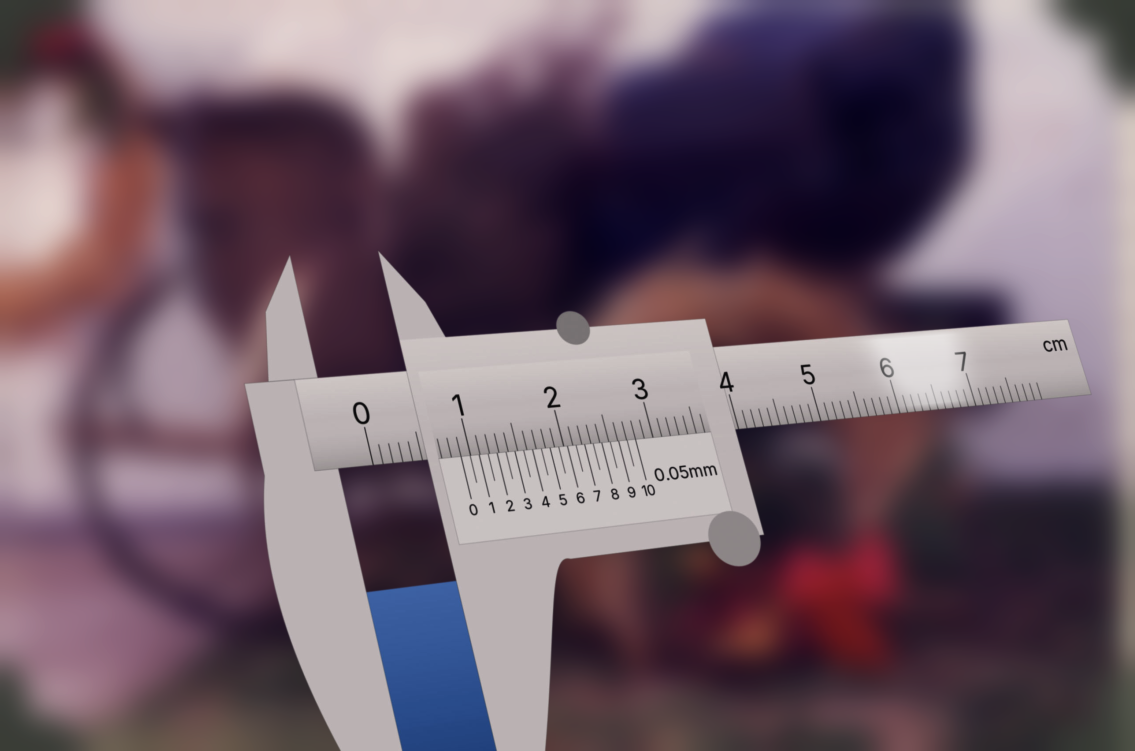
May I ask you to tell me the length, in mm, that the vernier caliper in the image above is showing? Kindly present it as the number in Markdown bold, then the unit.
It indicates **9.0** mm
